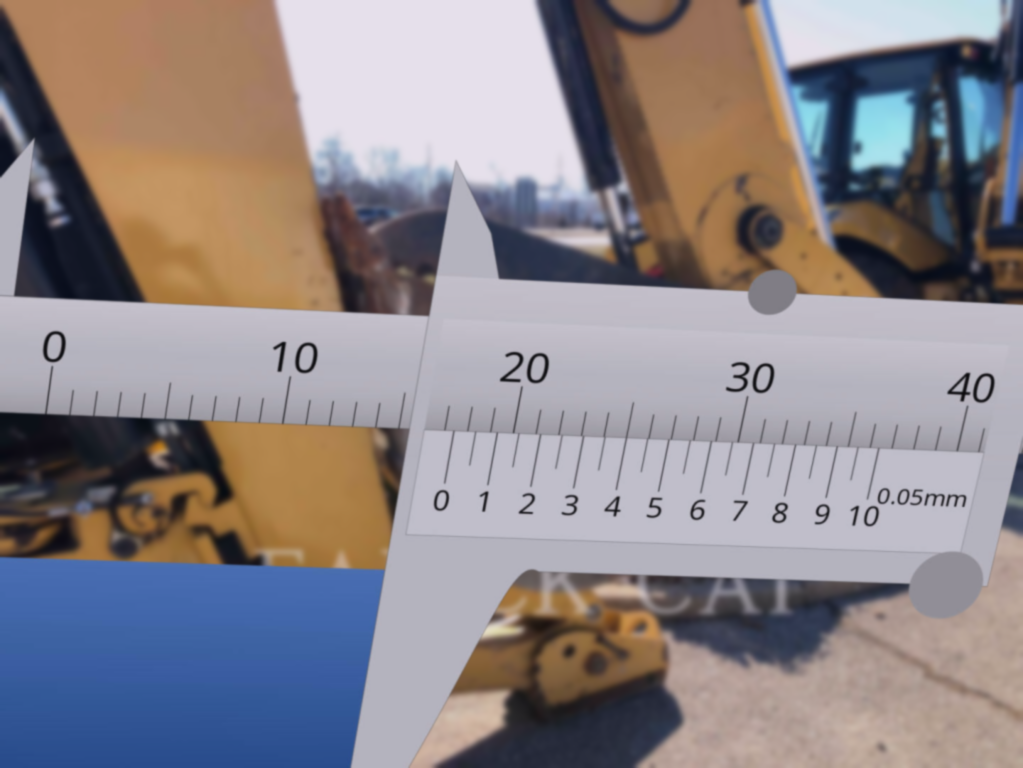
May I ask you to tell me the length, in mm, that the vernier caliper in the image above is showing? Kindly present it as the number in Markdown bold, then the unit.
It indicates **17.4** mm
